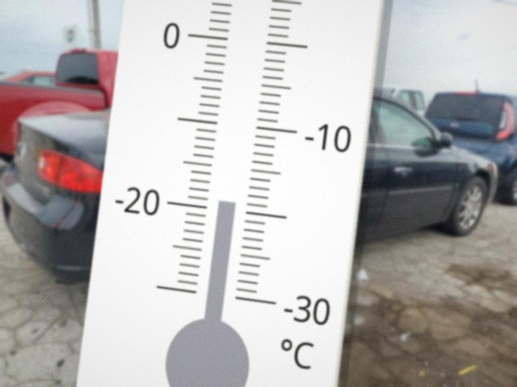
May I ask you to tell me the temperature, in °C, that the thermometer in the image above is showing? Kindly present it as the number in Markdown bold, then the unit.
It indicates **-19** °C
